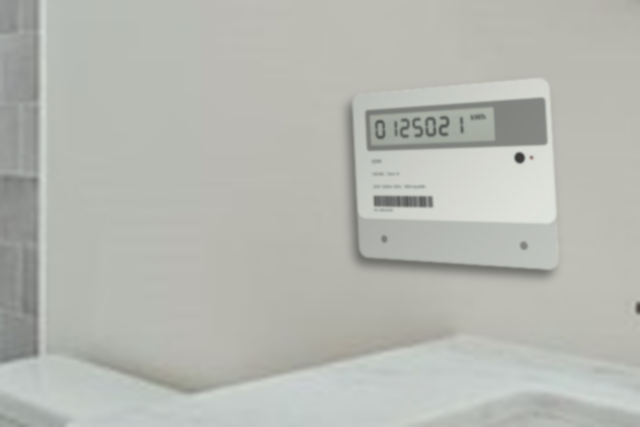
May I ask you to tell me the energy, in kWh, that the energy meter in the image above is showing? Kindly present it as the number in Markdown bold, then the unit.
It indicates **125021** kWh
